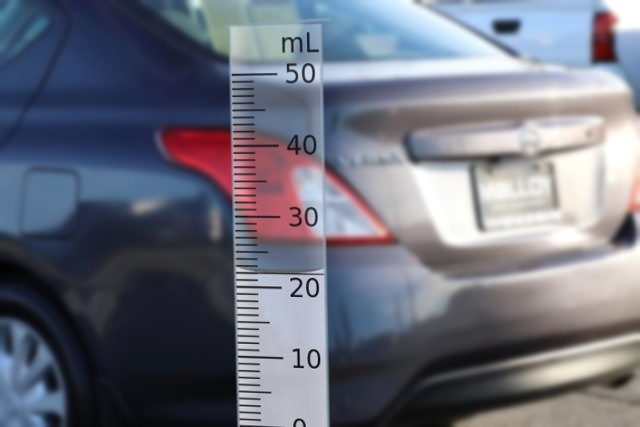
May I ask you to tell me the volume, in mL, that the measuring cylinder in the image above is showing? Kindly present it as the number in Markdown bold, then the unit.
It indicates **22** mL
